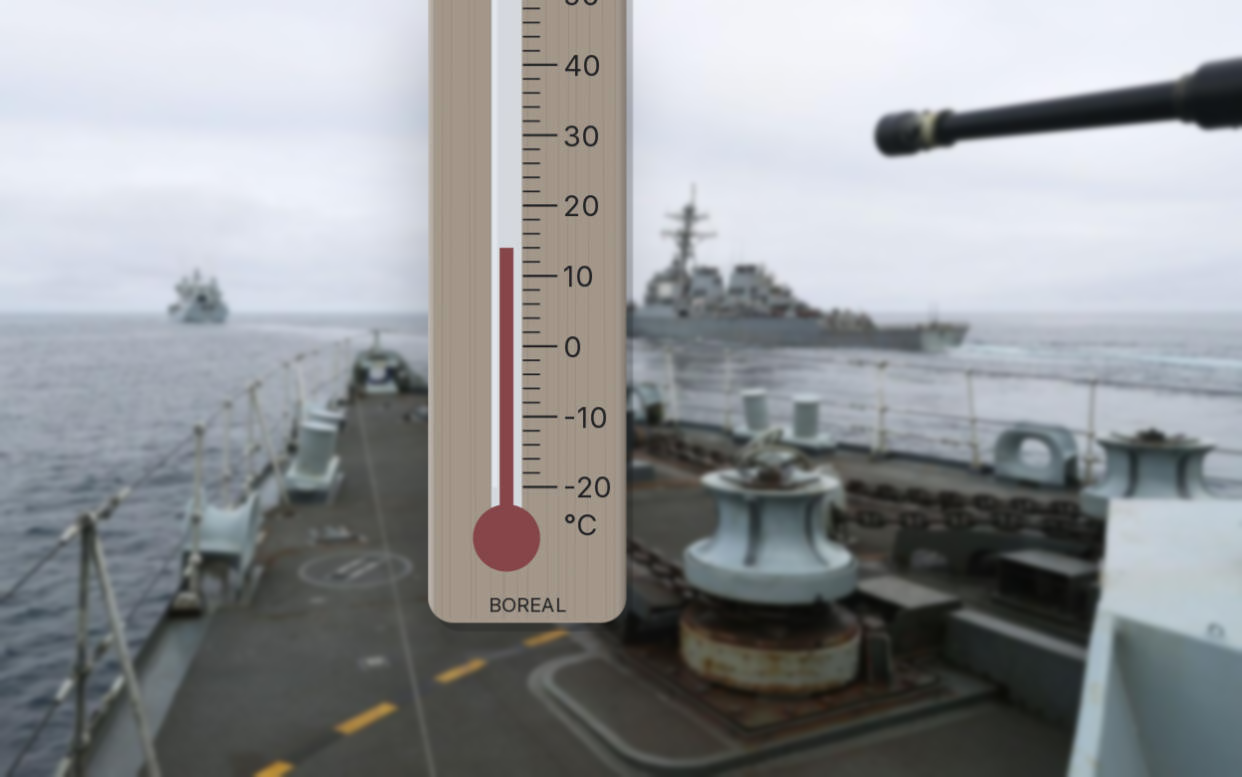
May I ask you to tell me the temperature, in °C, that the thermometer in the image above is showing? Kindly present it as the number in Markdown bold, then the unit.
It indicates **14** °C
